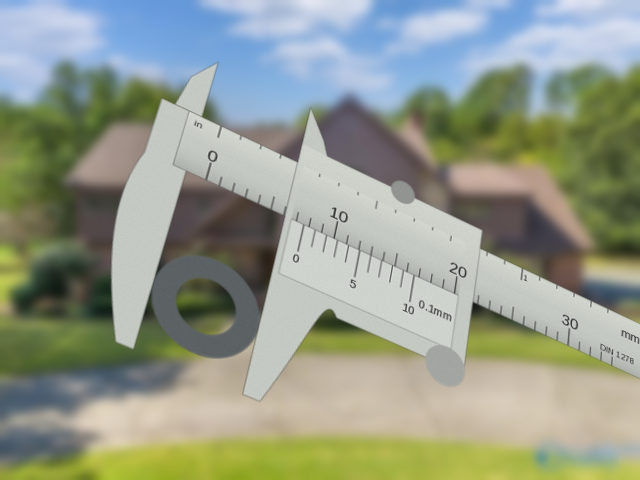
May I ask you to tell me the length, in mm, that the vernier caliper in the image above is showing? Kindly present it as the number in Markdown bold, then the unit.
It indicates **7.6** mm
